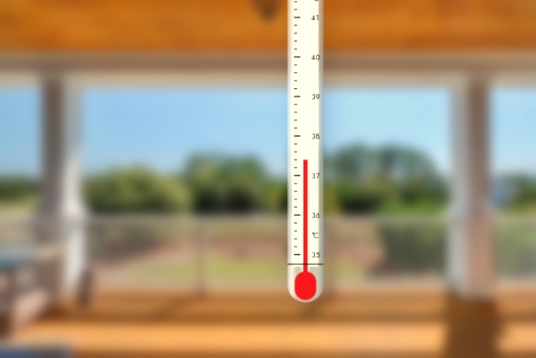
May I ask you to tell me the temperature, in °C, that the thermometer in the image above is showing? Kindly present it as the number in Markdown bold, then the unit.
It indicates **37.4** °C
